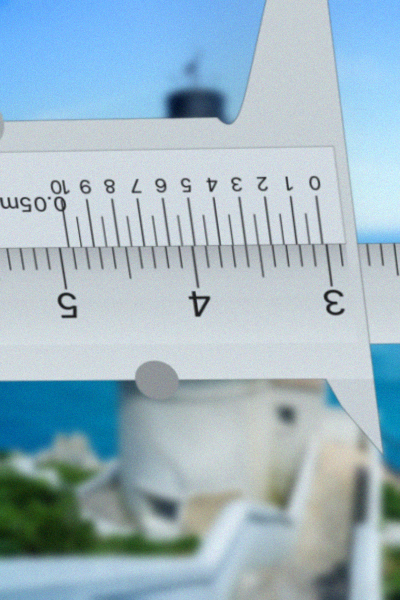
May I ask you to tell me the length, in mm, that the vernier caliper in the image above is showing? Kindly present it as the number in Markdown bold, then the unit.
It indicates **30.3** mm
